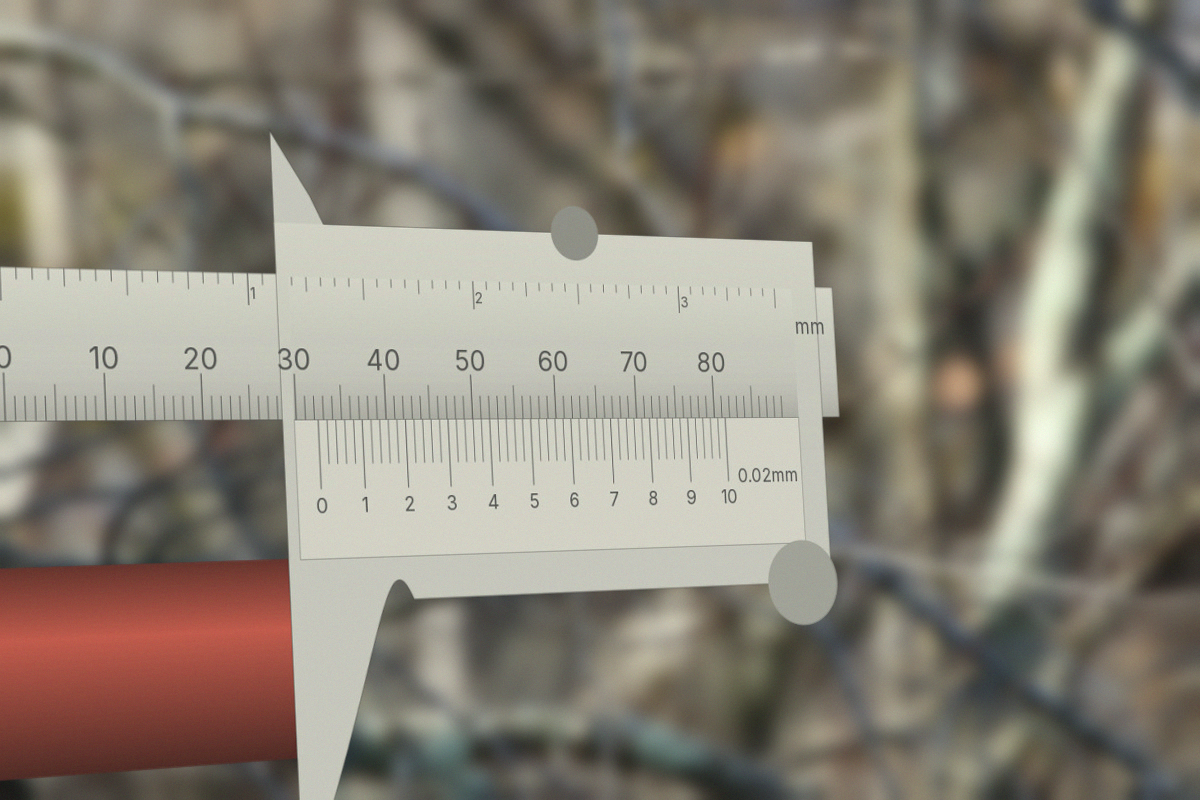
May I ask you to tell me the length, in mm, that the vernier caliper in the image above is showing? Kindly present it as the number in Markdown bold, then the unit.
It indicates **32.4** mm
